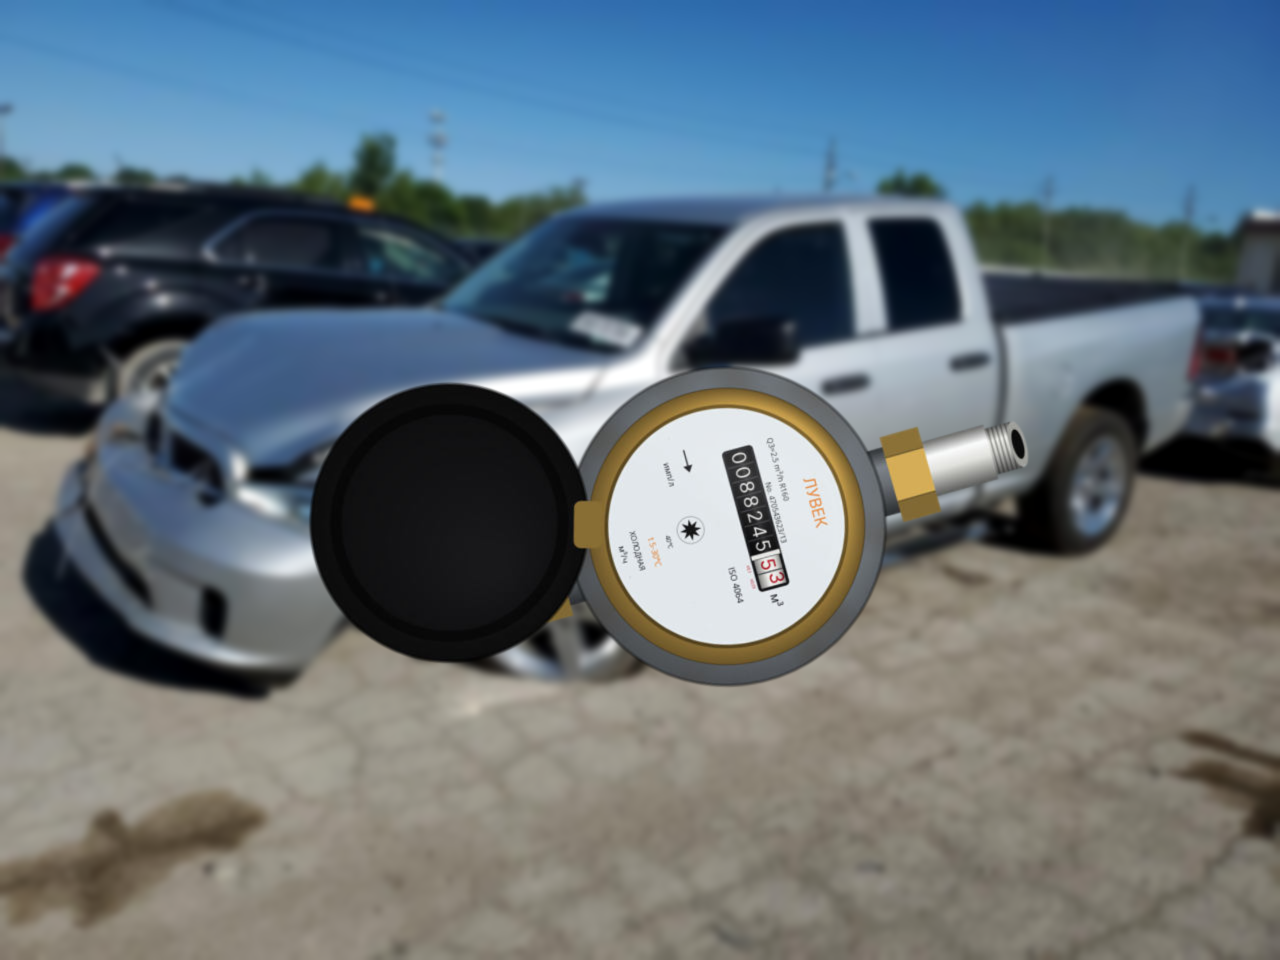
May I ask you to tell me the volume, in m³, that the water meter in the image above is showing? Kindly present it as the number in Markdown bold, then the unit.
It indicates **88245.53** m³
